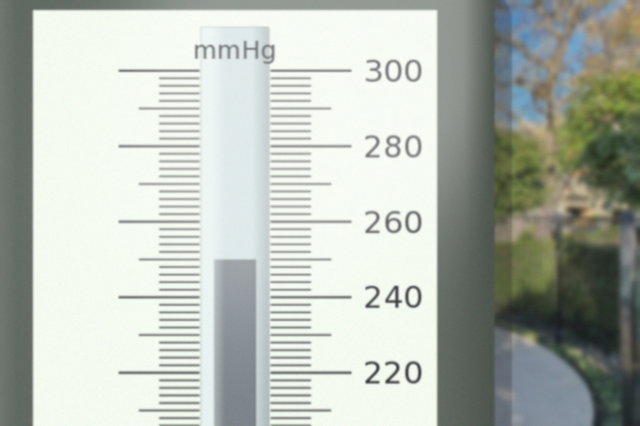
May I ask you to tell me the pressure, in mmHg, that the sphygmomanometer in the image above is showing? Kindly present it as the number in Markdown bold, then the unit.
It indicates **250** mmHg
